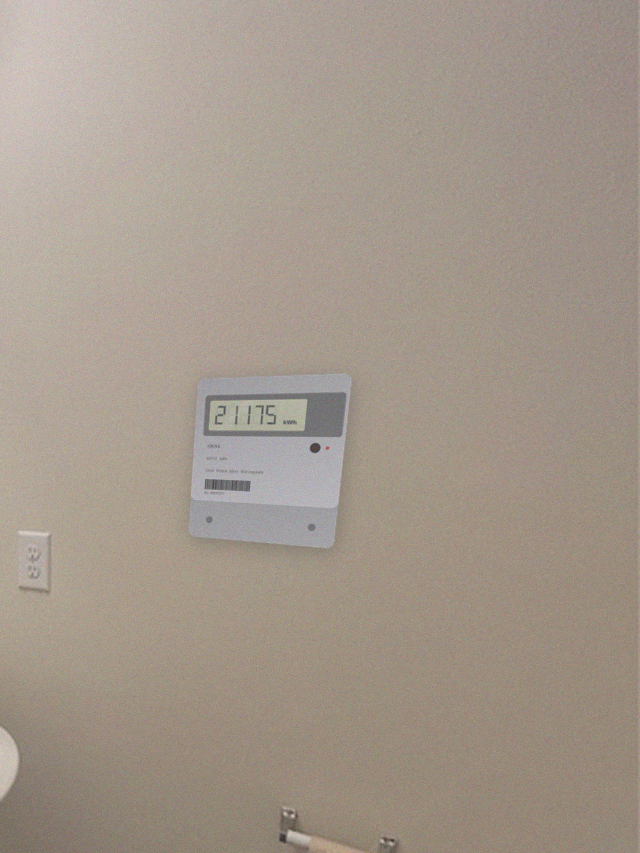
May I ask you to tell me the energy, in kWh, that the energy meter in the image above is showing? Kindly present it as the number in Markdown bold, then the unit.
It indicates **21175** kWh
